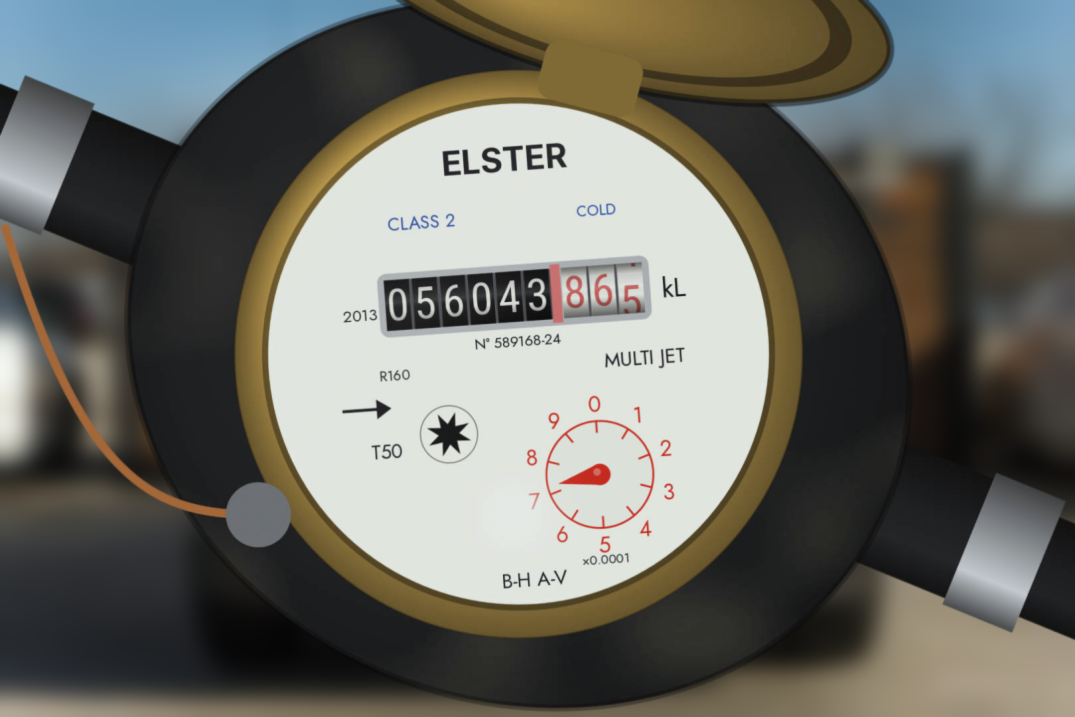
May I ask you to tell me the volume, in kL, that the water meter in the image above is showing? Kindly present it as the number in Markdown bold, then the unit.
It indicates **56043.8647** kL
